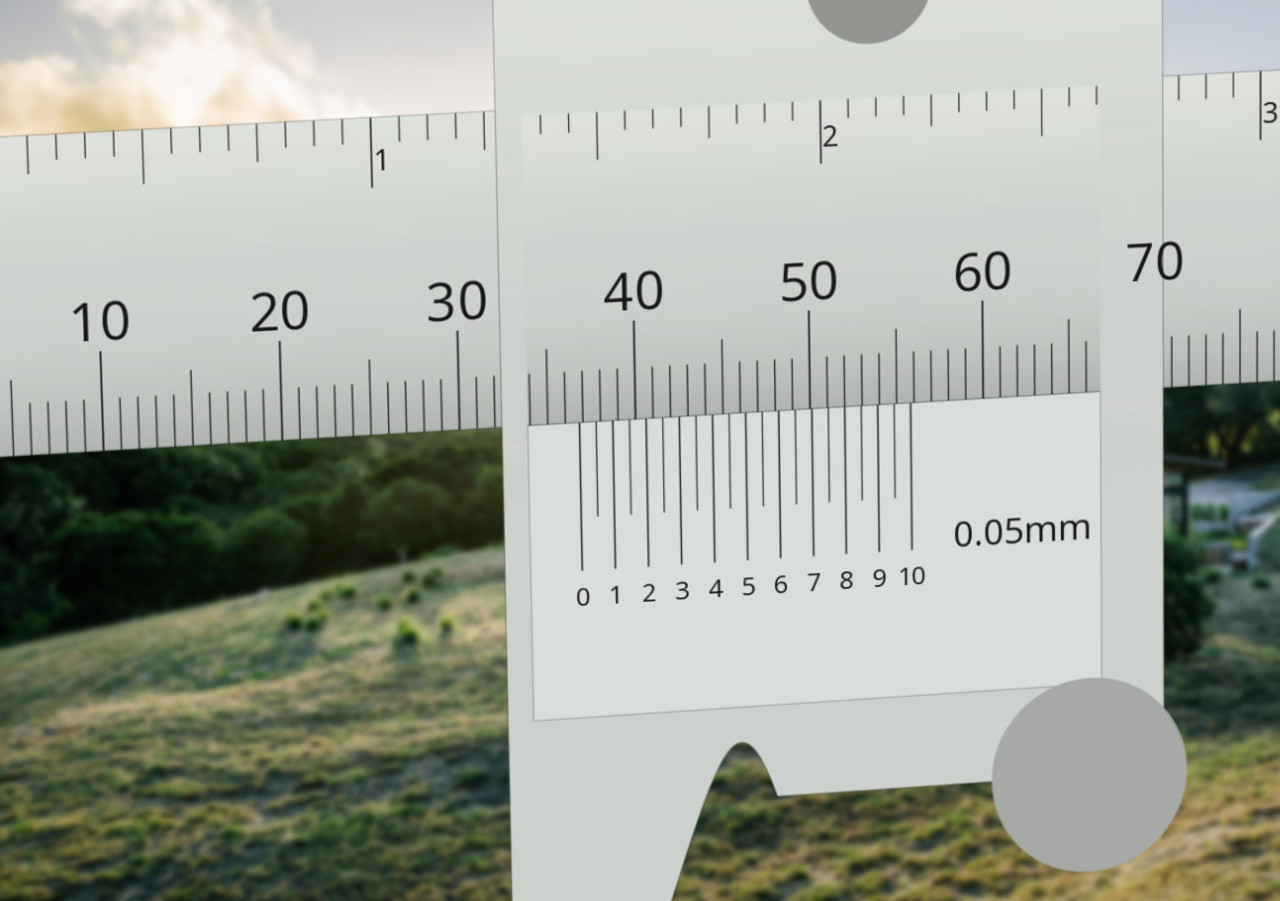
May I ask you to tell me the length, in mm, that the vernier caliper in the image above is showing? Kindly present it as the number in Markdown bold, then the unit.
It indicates **36.8** mm
